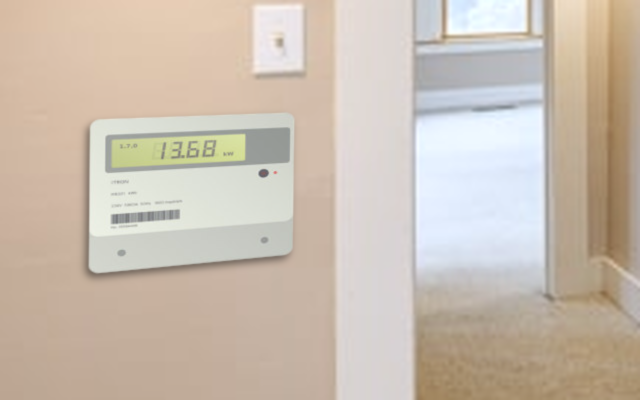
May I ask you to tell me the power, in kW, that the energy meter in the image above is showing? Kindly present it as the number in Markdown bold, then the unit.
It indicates **13.68** kW
